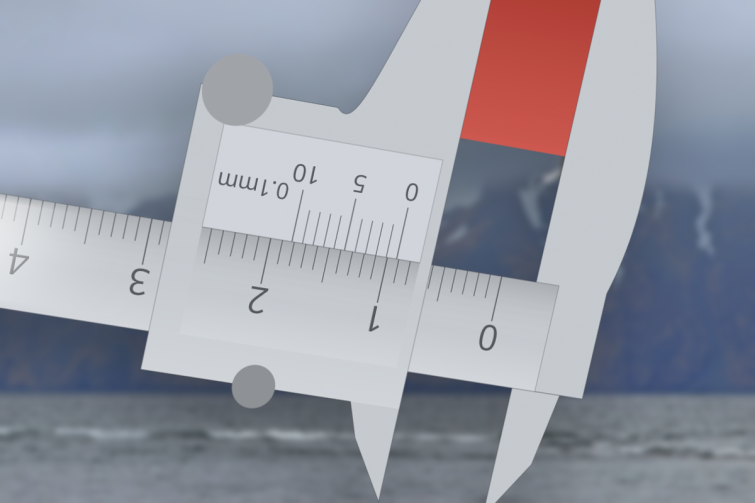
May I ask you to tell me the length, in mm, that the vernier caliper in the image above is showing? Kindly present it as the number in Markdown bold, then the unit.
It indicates **9.2** mm
